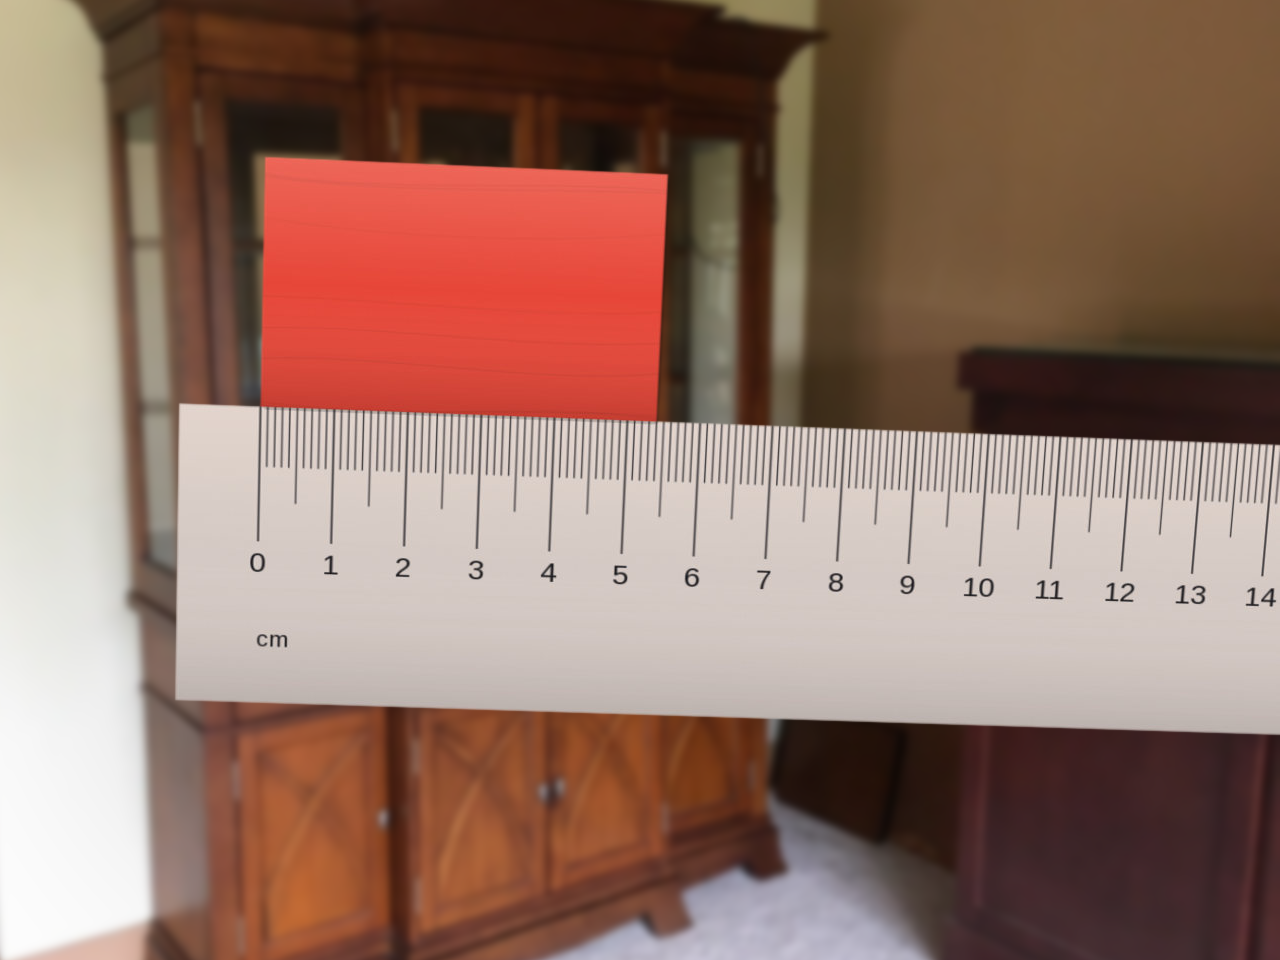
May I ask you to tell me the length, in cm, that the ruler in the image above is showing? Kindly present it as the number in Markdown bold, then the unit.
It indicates **5.4** cm
